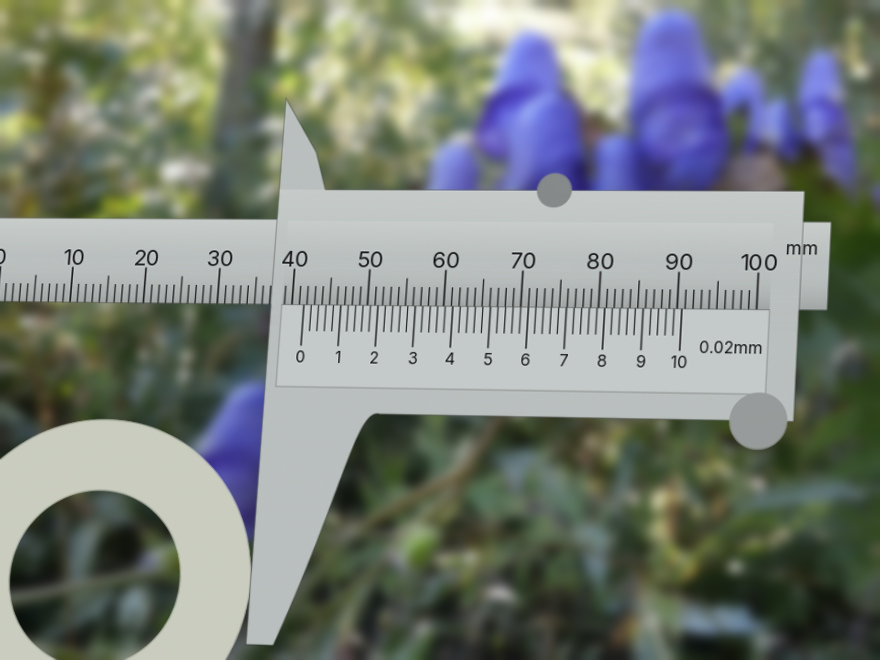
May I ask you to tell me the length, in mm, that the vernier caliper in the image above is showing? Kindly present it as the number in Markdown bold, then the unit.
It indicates **41.6** mm
